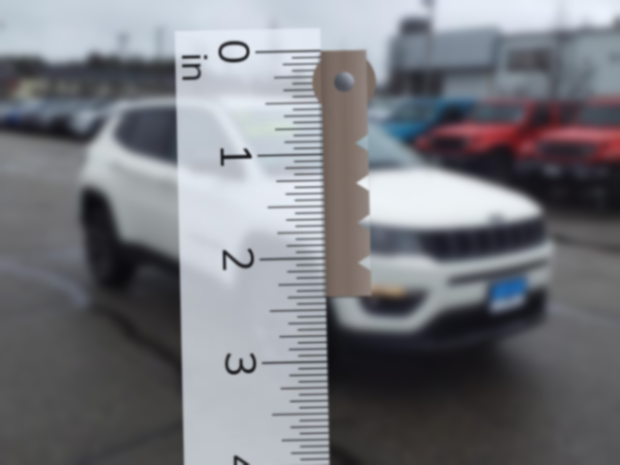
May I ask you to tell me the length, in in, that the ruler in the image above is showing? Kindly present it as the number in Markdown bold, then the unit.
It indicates **2.375** in
